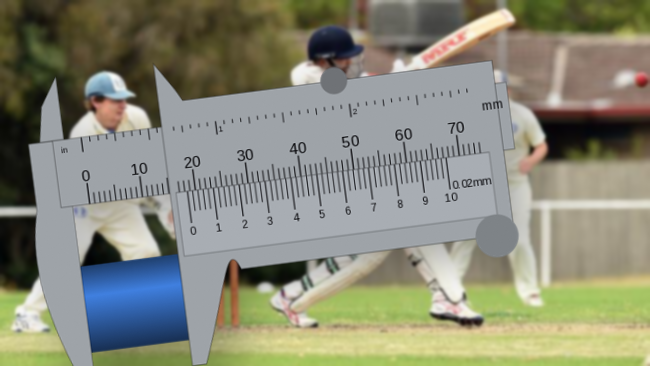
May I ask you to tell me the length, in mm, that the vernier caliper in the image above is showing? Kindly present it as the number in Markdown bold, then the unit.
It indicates **18.5** mm
